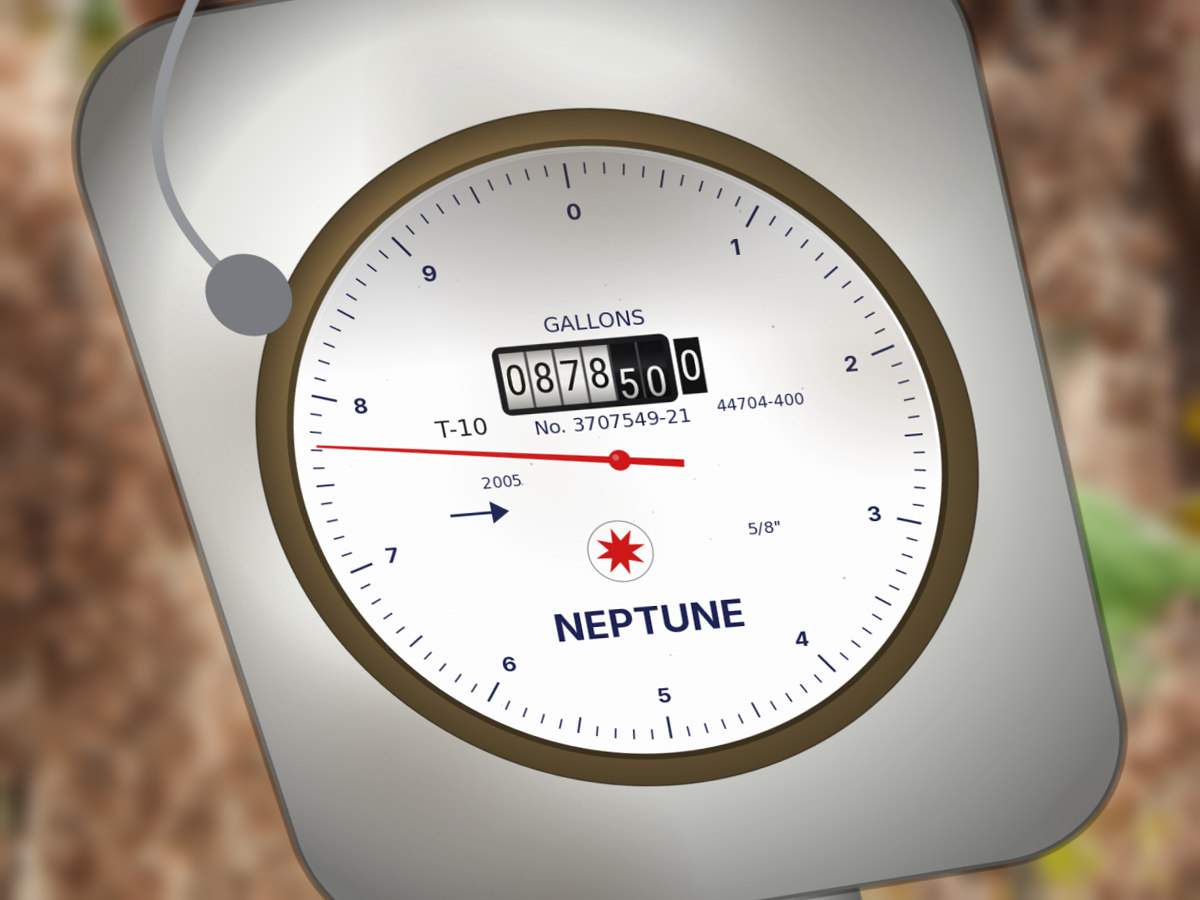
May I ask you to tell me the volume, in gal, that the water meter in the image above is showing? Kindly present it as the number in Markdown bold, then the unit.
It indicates **878497.7** gal
